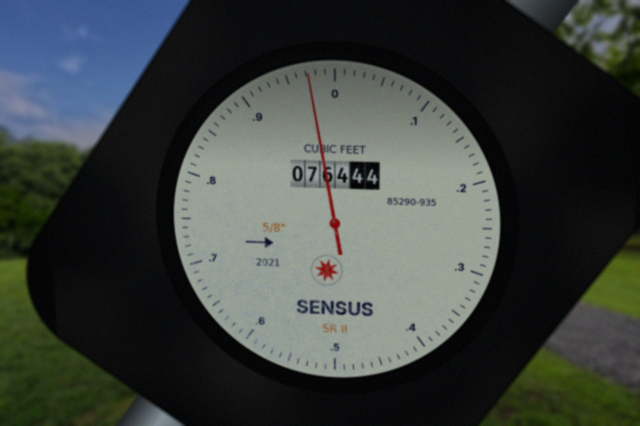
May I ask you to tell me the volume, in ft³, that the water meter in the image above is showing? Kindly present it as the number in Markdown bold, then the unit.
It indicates **76443.97** ft³
